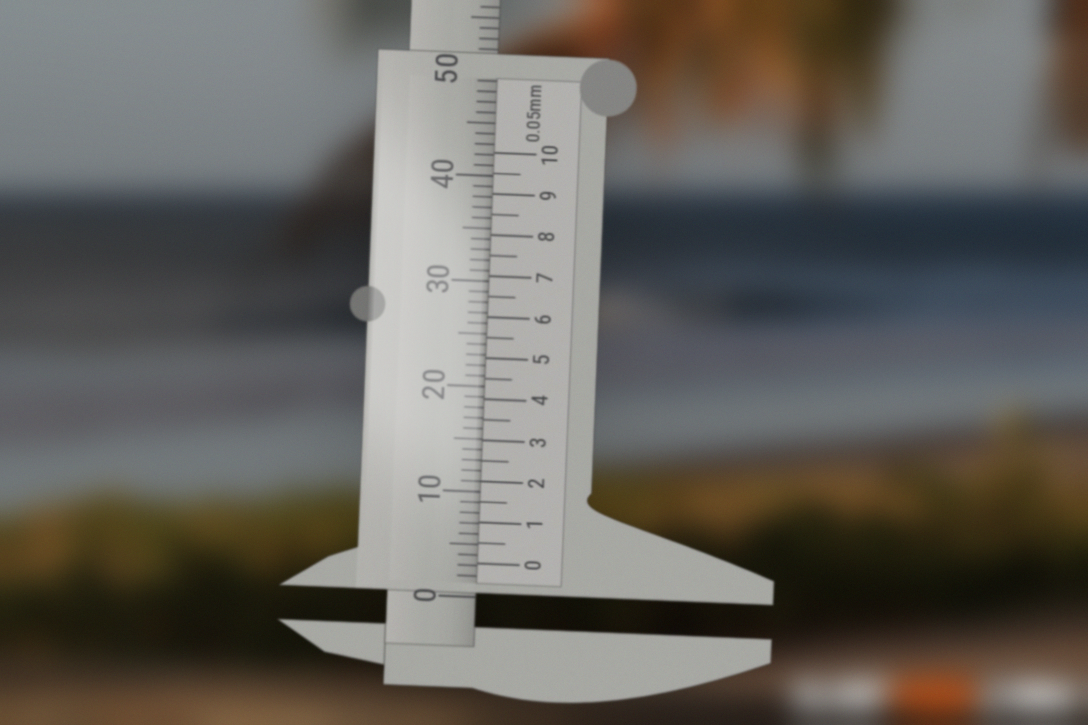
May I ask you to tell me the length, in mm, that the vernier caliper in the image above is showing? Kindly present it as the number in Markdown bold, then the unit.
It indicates **3.2** mm
